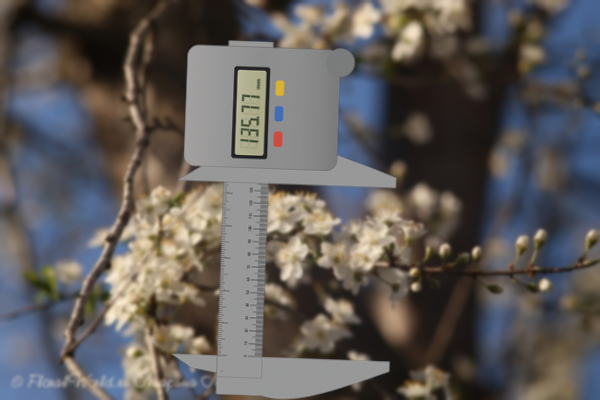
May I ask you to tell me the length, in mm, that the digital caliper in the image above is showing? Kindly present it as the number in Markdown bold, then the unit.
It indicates **135.77** mm
